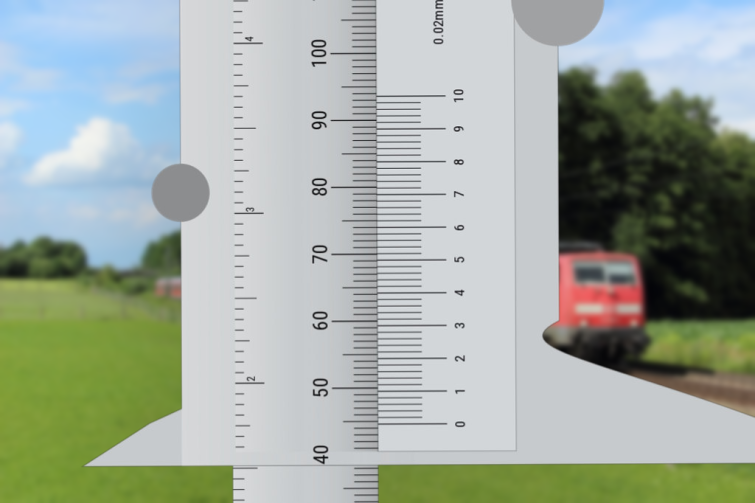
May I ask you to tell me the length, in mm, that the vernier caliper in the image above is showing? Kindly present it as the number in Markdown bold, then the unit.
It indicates **44.6** mm
